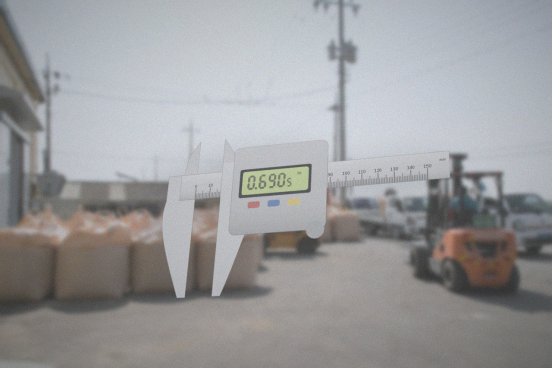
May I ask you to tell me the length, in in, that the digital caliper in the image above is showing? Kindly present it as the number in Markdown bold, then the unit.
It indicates **0.6905** in
